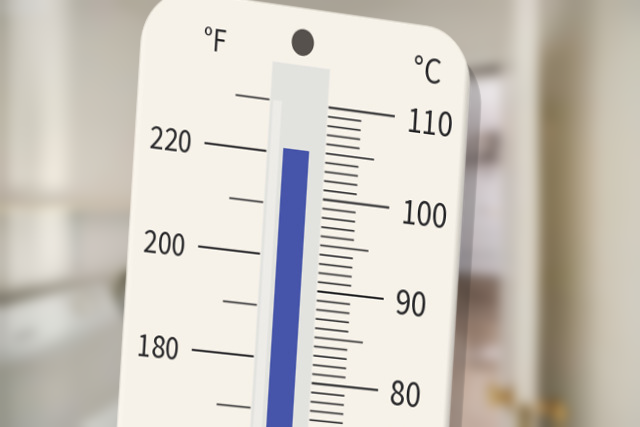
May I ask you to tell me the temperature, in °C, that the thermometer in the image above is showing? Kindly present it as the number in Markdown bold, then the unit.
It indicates **105** °C
